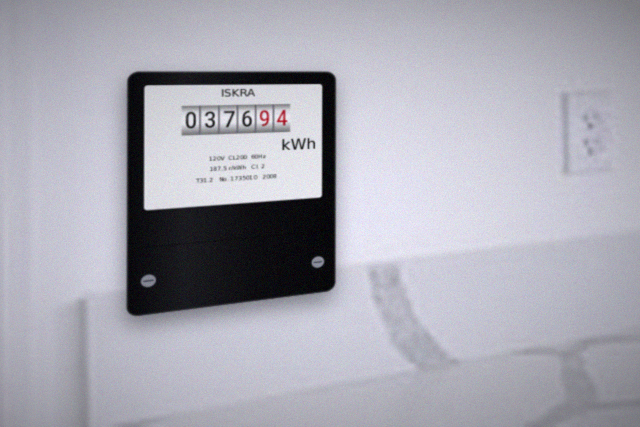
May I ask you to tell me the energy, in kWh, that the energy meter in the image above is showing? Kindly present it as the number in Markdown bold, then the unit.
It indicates **376.94** kWh
